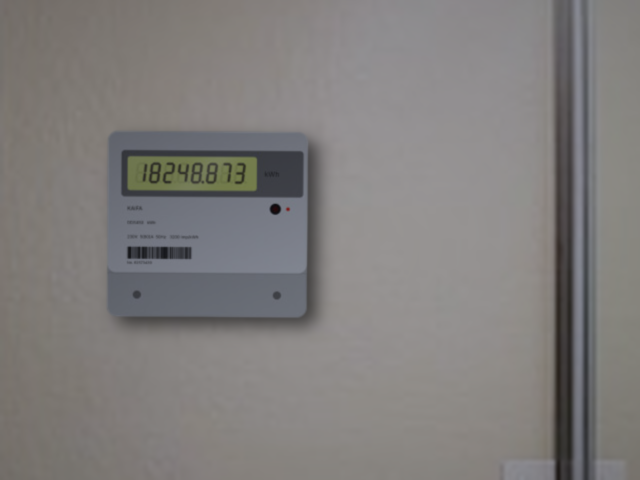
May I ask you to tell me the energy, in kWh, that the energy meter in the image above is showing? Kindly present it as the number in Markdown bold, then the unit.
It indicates **18248.873** kWh
